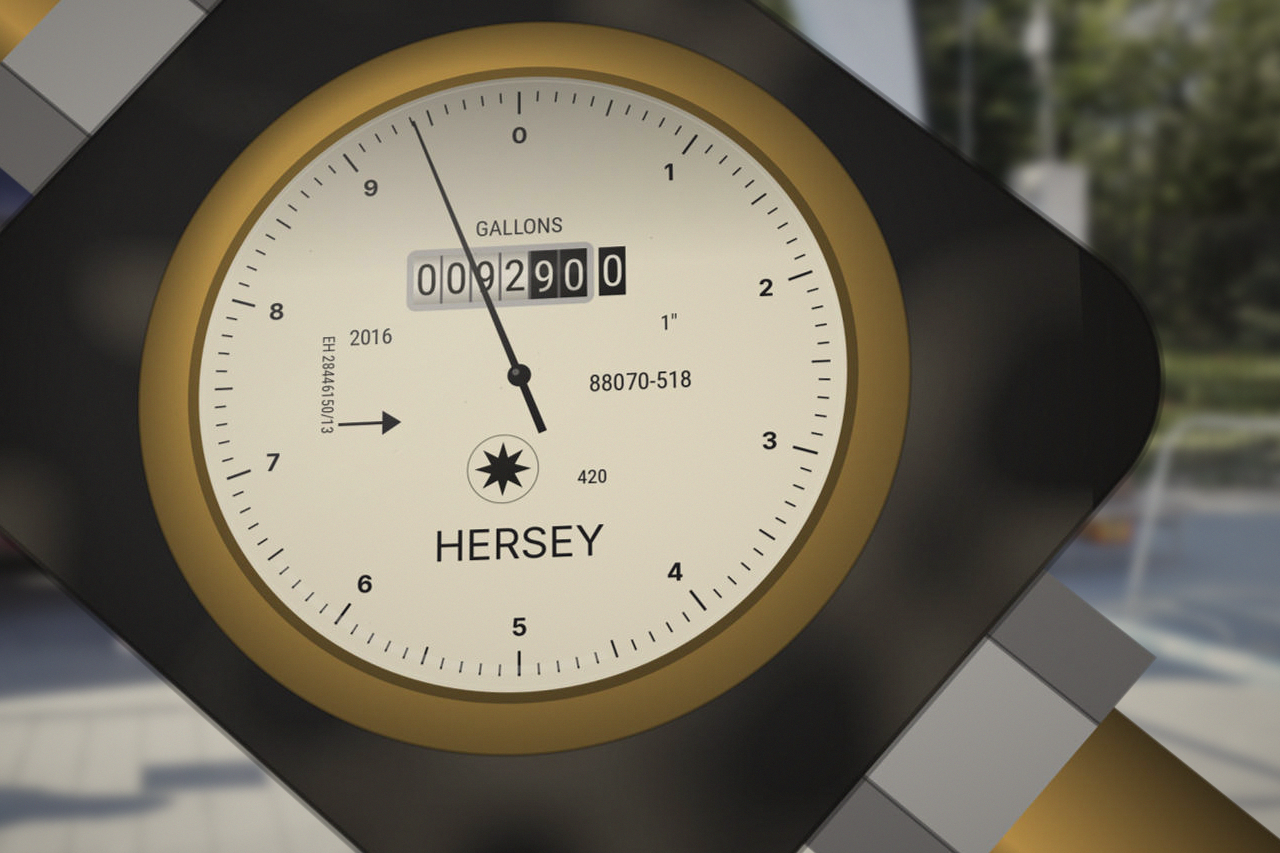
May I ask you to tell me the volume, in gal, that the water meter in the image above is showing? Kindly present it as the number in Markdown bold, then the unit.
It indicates **92899.4** gal
